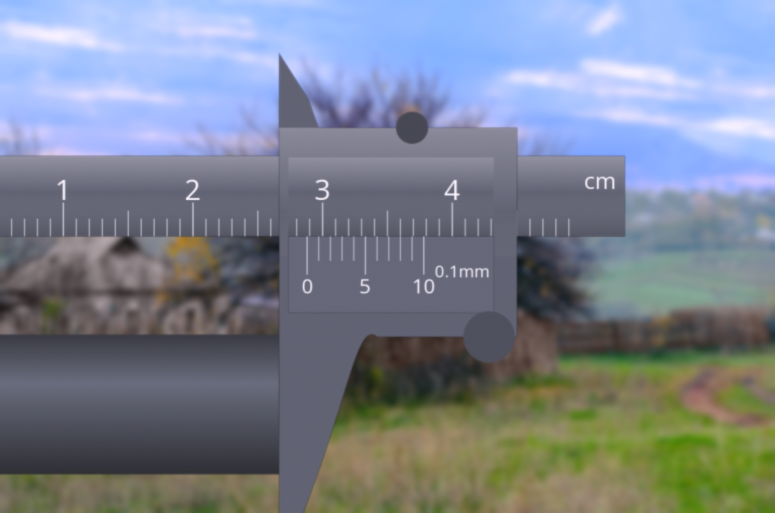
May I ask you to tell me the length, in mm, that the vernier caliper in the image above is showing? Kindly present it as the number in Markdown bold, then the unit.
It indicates **28.8** mm
